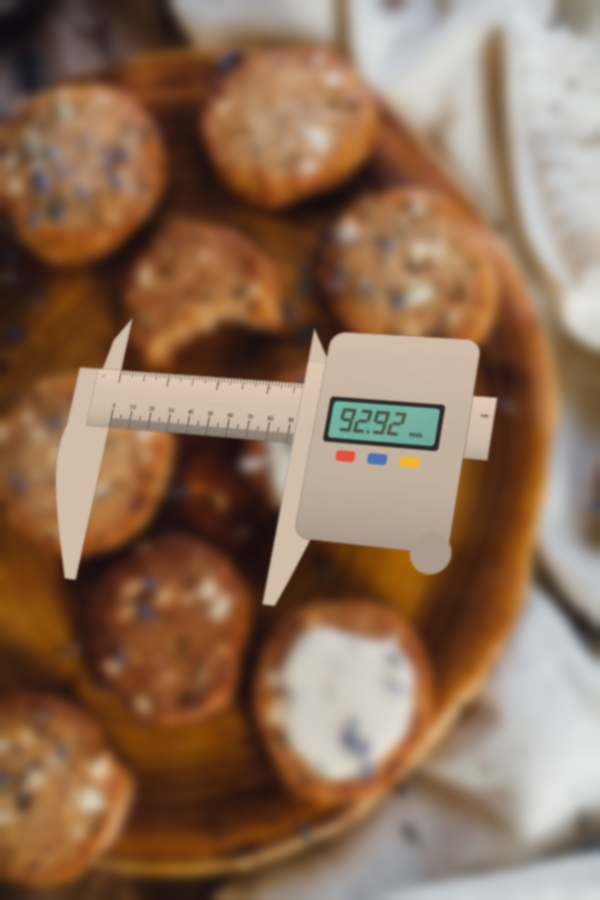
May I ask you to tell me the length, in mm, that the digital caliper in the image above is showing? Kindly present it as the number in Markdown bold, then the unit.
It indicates **92.92** mm
